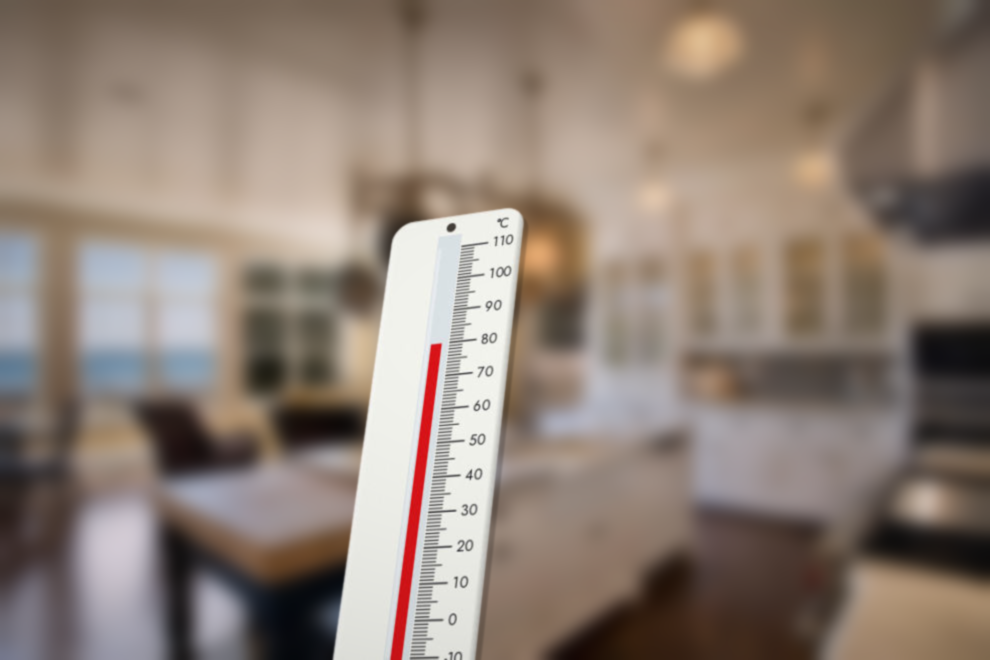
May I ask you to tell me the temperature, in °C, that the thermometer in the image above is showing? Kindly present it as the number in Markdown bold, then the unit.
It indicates **80** °C
